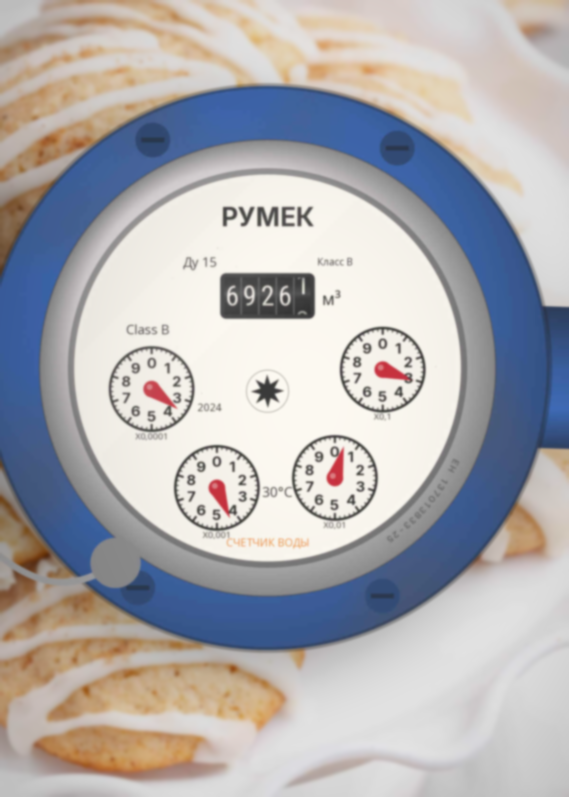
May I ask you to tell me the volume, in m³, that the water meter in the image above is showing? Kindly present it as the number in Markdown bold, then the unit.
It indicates **69261.3043** m³
